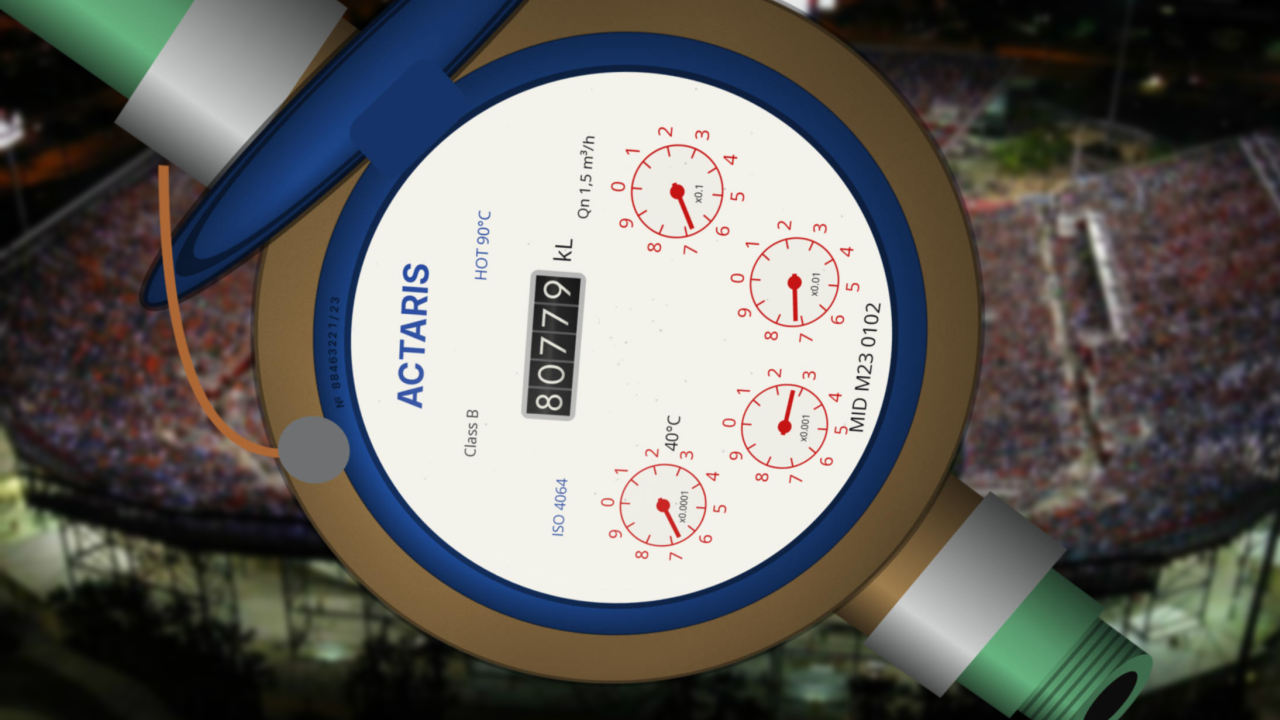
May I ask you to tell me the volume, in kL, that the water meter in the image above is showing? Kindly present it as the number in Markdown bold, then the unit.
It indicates **80779.6726** kL
